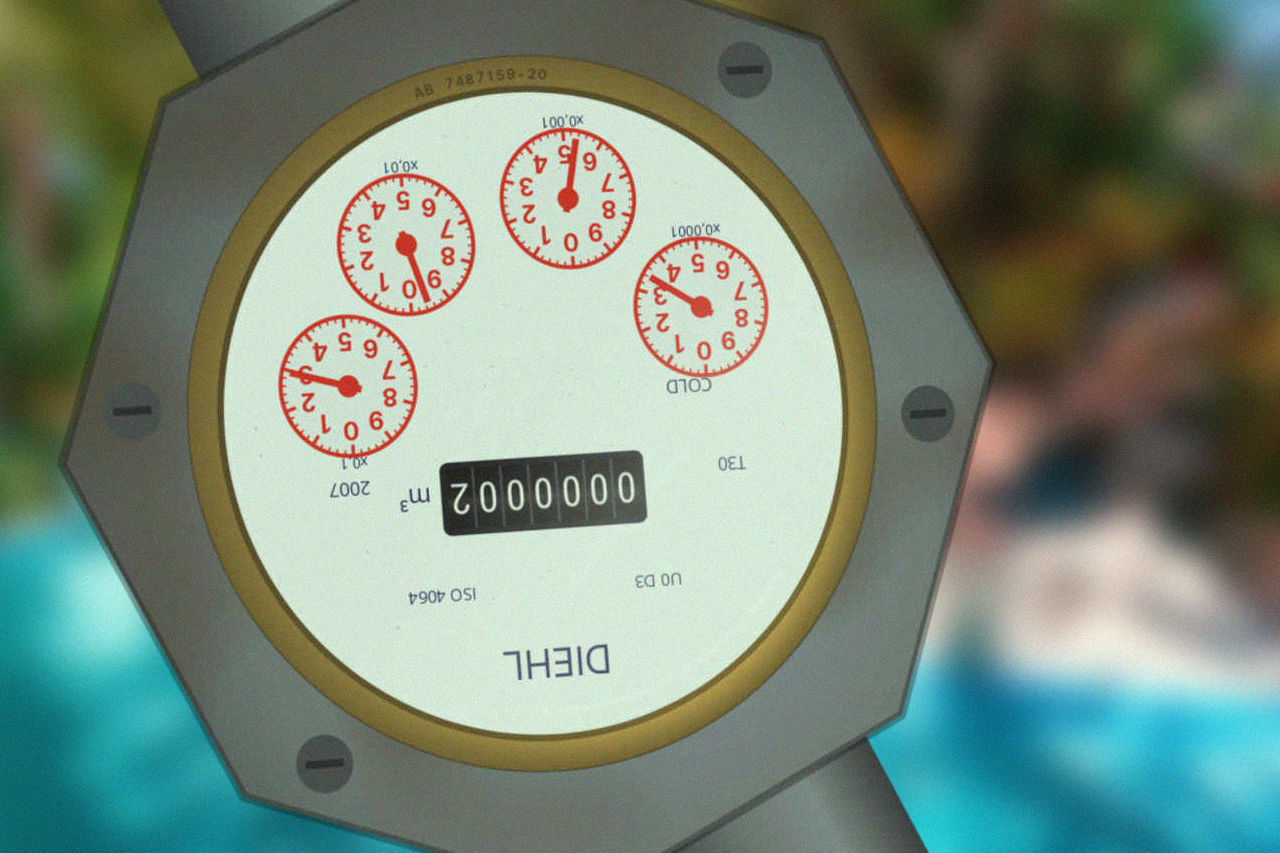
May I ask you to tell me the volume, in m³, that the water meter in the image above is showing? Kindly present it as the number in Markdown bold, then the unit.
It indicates **2.2953** m³
